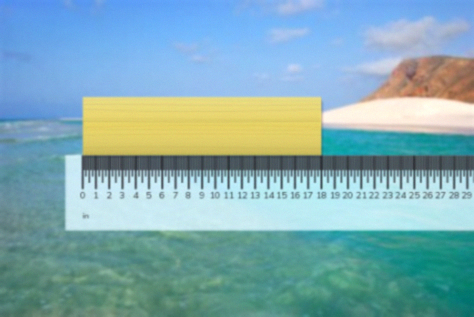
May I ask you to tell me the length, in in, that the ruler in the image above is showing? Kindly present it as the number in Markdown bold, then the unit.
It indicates **18** in
